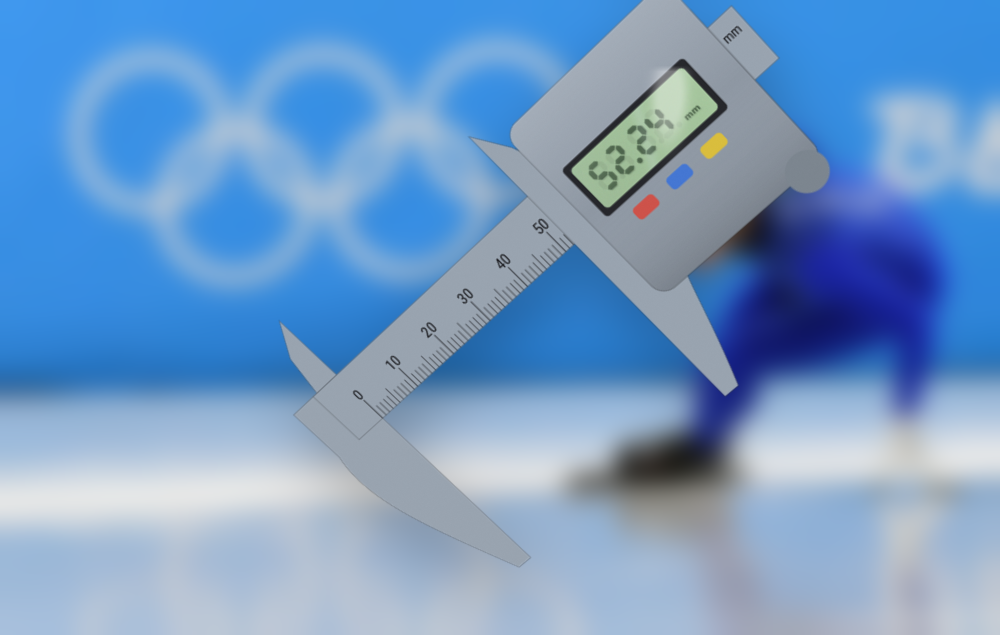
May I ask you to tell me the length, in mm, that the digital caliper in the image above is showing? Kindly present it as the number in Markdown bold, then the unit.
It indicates **52.24** mm
